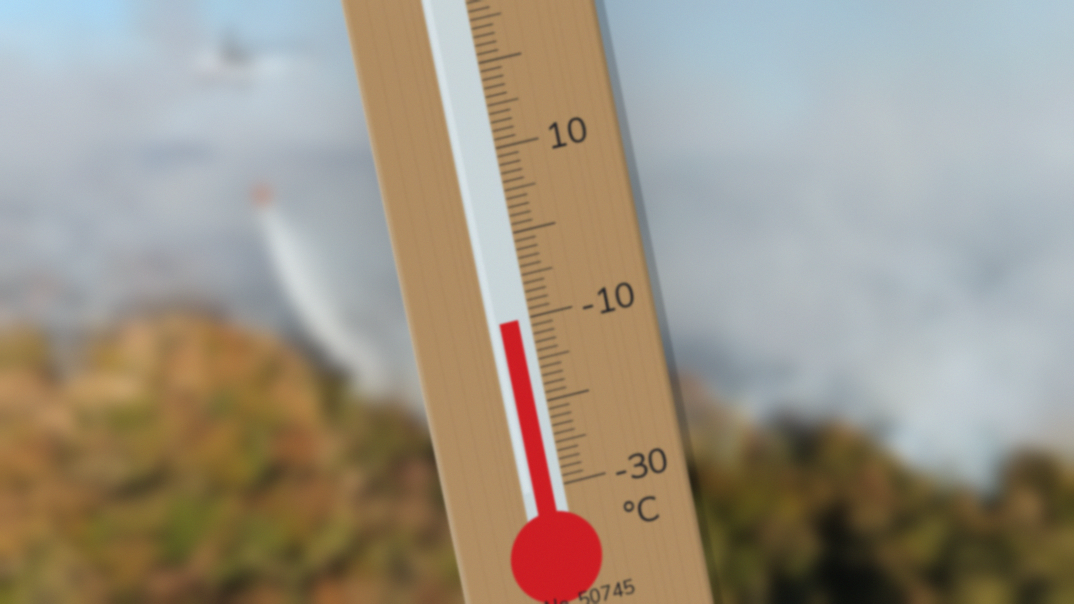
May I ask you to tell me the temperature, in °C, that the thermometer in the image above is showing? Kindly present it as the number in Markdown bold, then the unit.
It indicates **-10** °C
